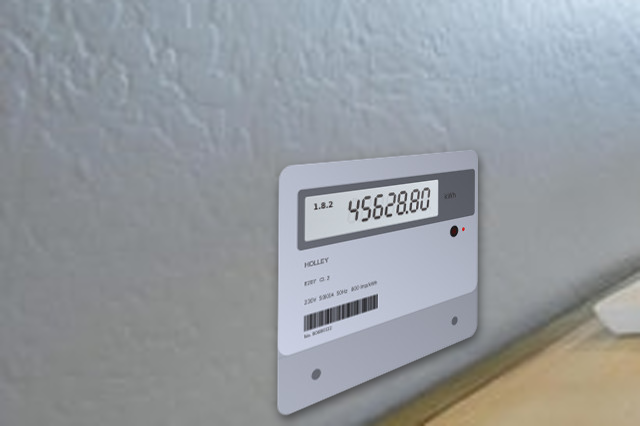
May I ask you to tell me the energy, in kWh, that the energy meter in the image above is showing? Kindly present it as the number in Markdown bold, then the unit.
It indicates **45628.80** kWh
